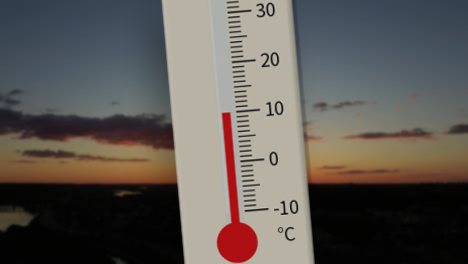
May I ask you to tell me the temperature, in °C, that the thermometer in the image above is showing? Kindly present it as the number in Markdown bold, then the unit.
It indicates **10** °C
